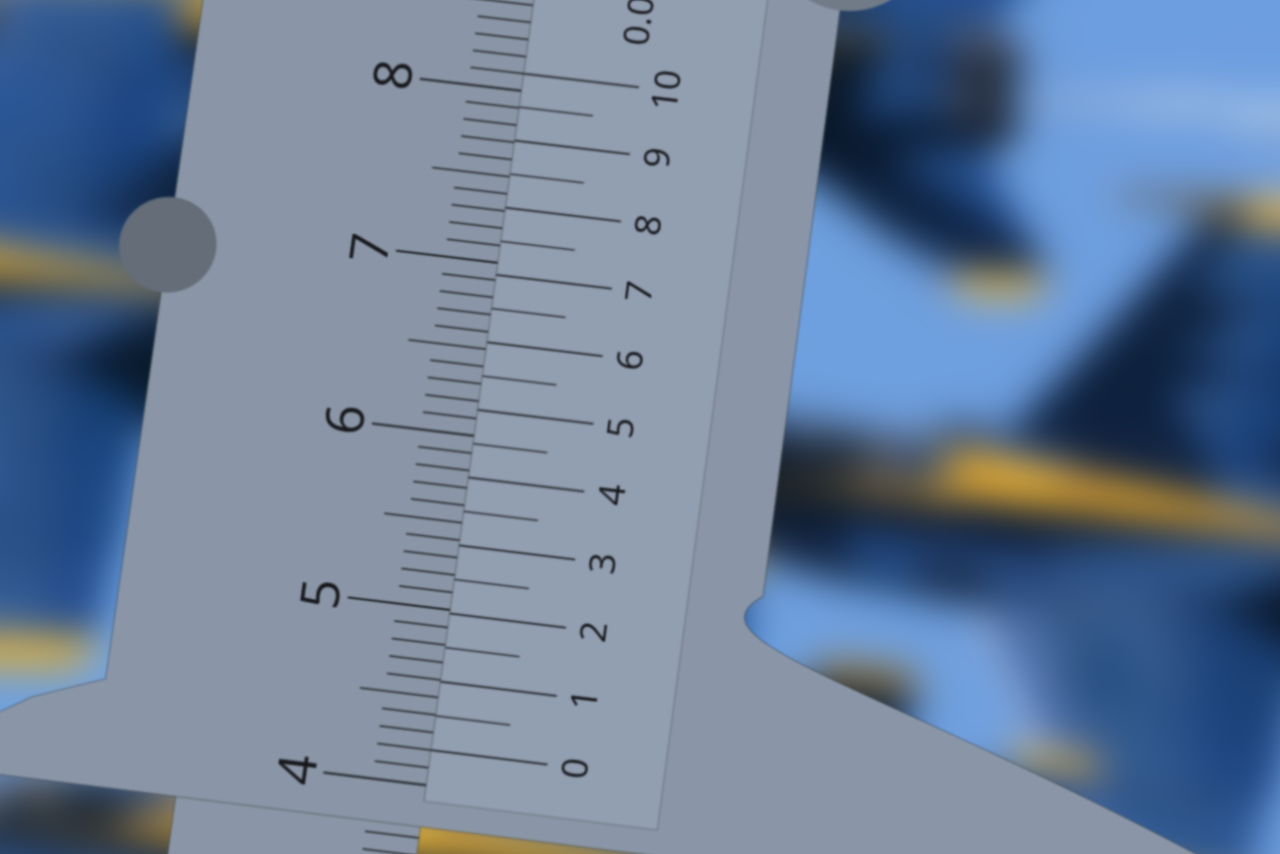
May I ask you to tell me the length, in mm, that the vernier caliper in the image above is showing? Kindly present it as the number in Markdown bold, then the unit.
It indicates **42.0** mm
